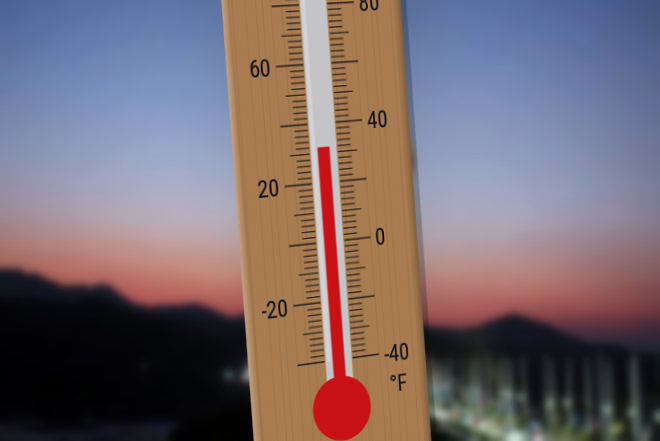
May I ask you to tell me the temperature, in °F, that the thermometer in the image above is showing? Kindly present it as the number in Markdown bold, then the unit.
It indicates **32** °F
